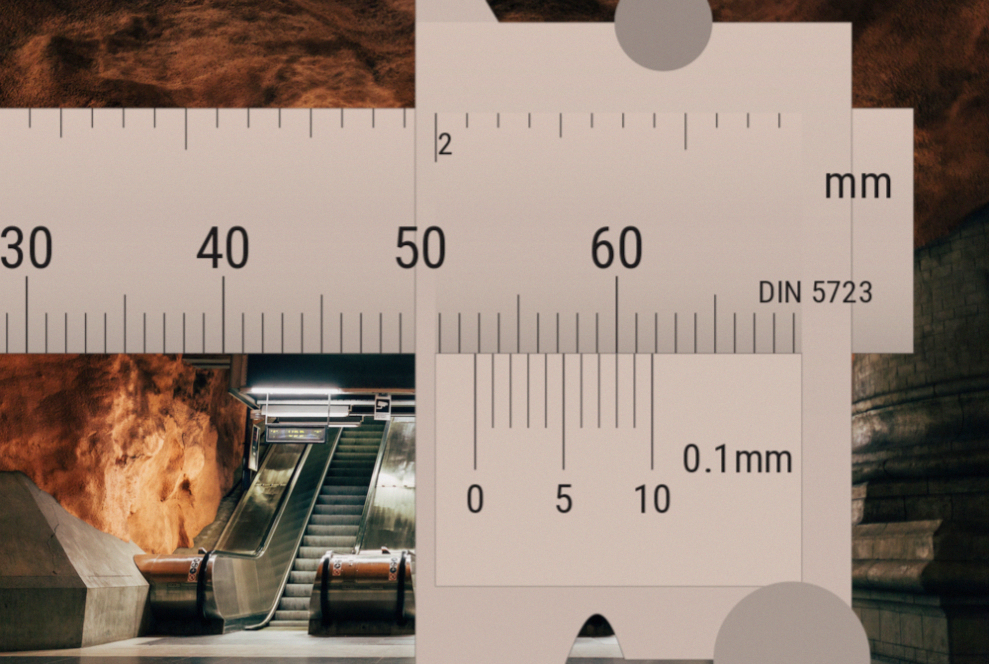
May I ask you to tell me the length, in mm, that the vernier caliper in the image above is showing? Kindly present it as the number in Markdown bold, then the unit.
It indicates **52.8** mm
